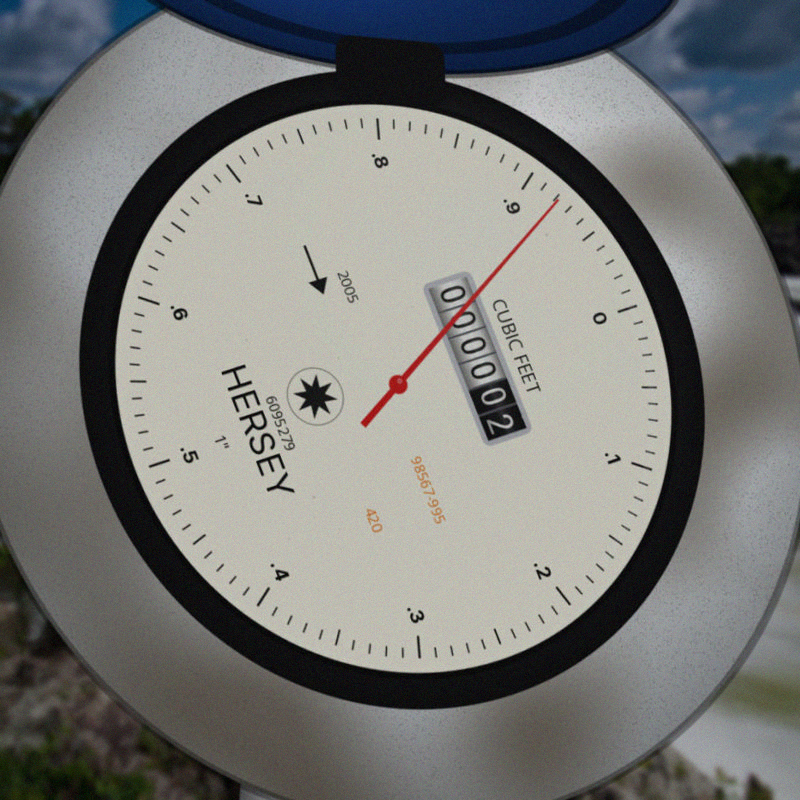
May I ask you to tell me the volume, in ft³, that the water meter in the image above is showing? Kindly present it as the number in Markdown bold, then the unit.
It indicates **1.92** ft³
